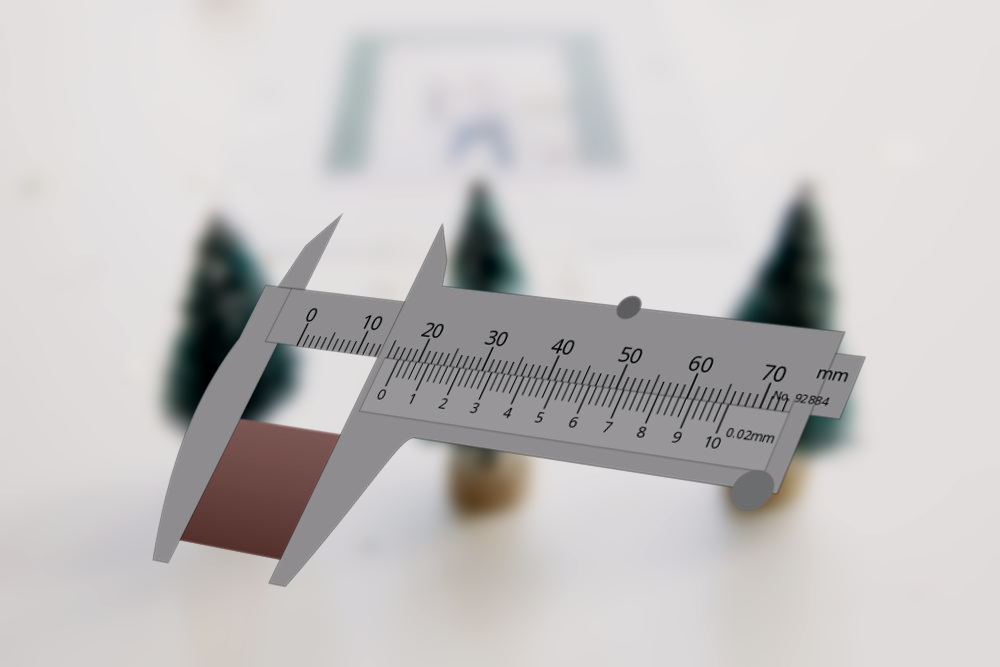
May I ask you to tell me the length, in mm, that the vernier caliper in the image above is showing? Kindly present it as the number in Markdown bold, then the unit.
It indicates **16.8** mm
